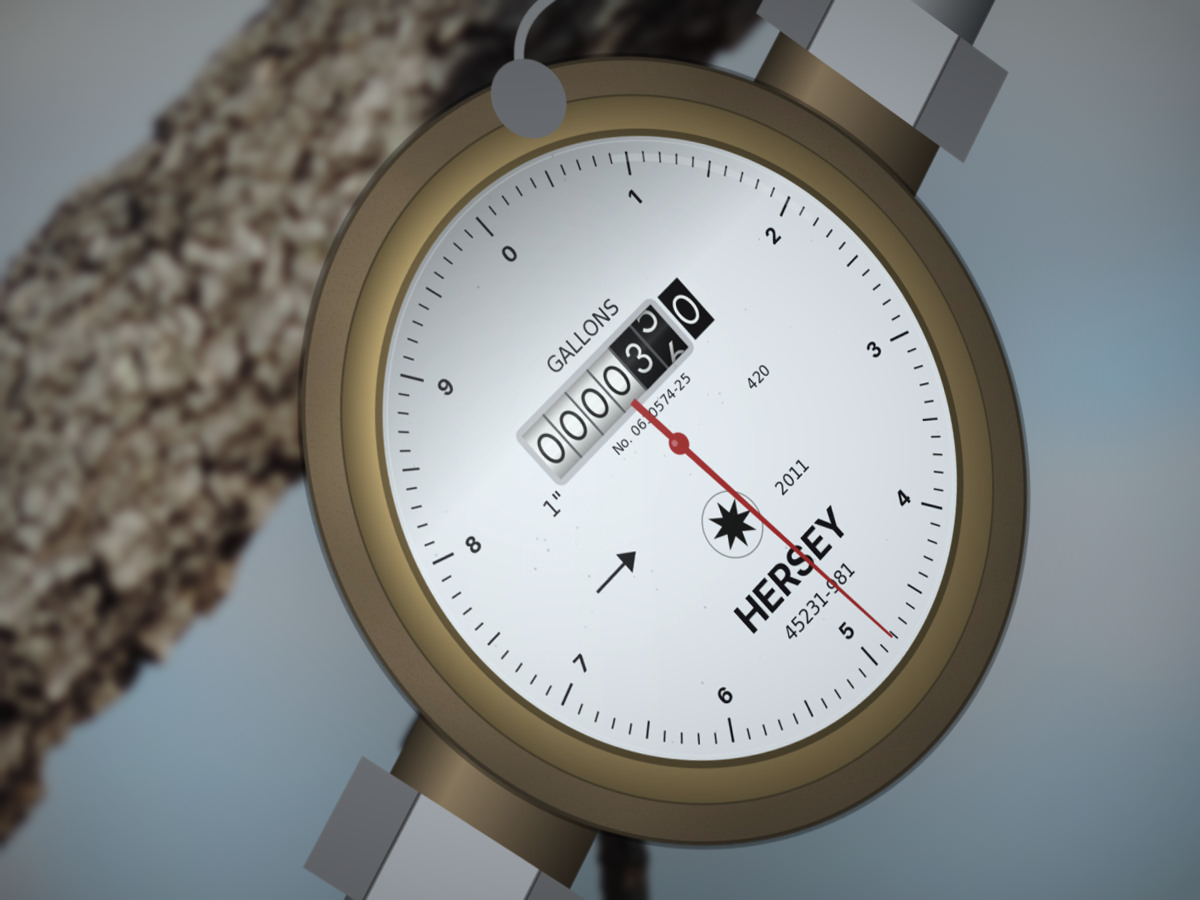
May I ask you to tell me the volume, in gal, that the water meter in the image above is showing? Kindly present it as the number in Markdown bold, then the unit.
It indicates **354.8** gal
